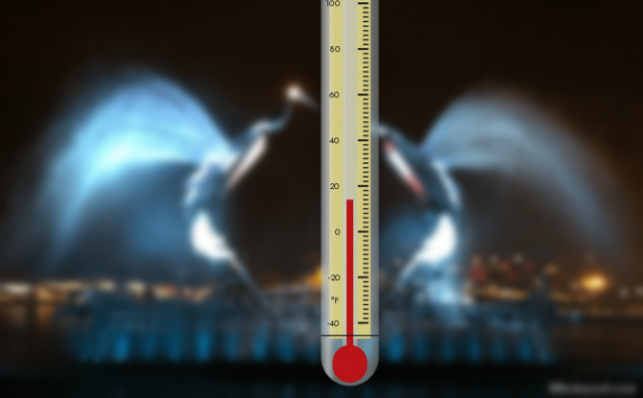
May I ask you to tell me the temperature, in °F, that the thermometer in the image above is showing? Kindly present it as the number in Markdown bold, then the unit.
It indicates **14** °F
